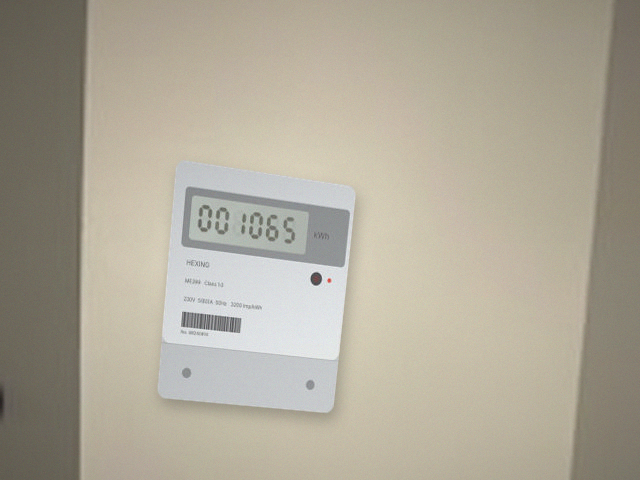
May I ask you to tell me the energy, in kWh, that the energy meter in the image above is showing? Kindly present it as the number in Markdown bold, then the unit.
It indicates **1065** kWh
